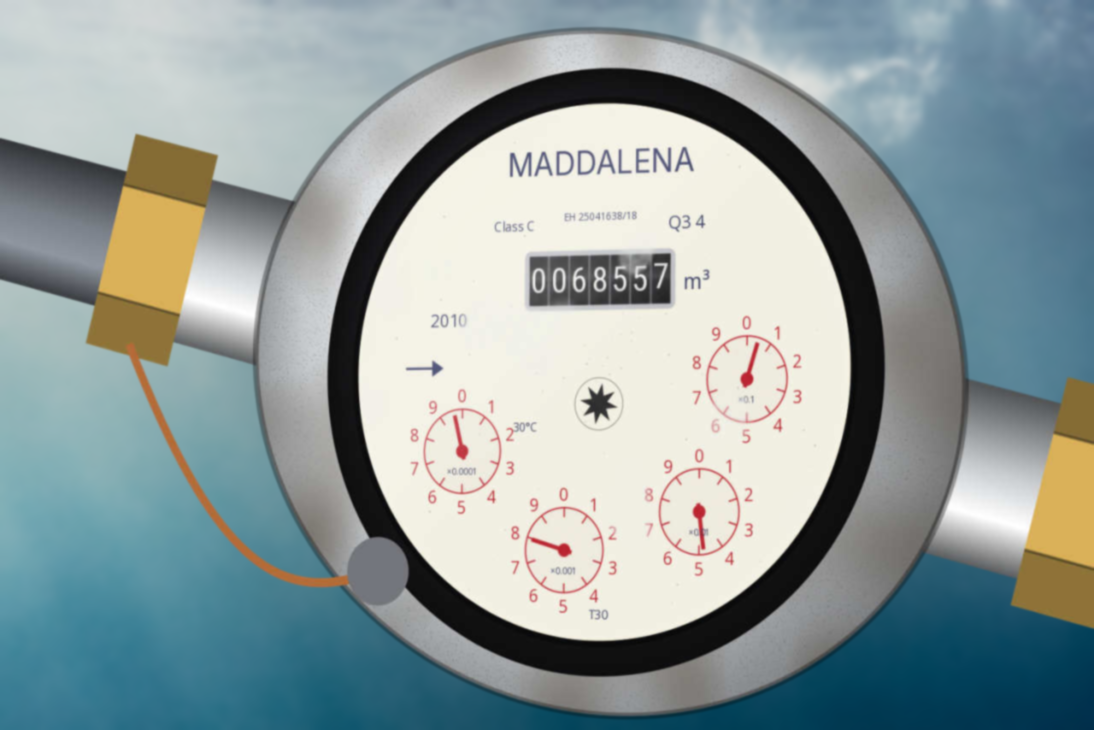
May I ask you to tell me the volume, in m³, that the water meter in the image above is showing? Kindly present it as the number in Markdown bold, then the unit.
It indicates **68557.0479** m³
